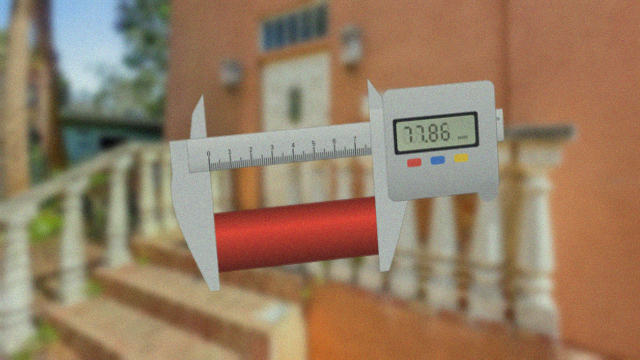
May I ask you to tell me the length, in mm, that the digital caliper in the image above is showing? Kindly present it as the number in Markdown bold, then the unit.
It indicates **77.86** mm
